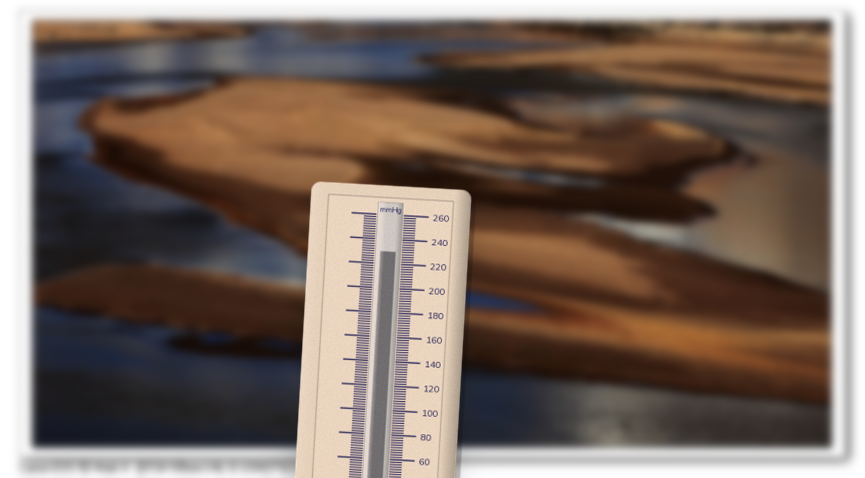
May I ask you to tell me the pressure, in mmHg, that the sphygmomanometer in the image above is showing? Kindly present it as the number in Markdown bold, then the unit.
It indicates **230** mmHg
